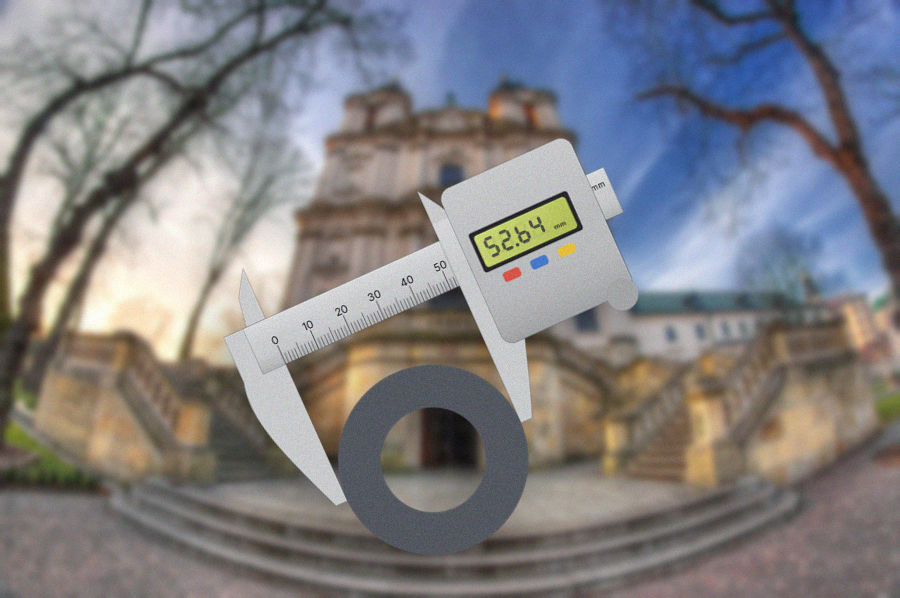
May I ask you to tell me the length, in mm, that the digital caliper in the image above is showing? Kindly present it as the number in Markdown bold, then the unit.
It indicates **52.64** mm
